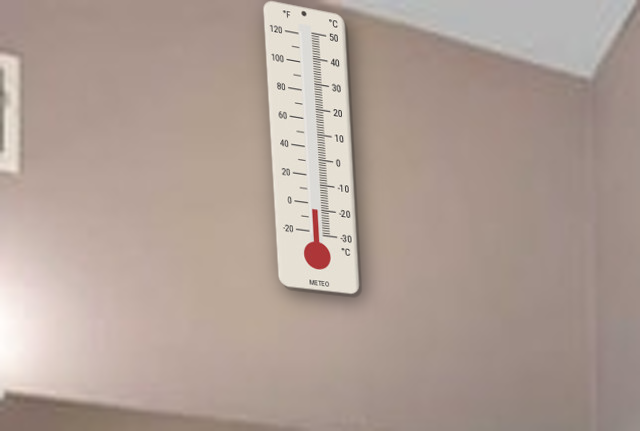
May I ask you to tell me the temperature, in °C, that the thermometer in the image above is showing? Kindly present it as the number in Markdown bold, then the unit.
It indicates **-20** °C
